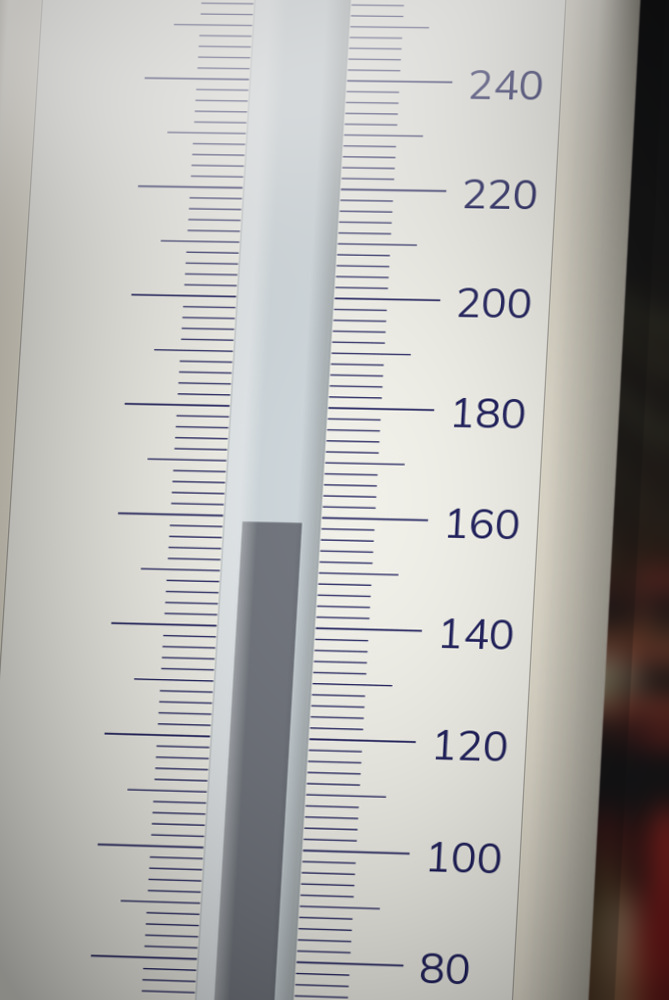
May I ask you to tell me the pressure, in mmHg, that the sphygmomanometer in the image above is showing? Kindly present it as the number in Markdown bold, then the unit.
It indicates **159** mmHg
